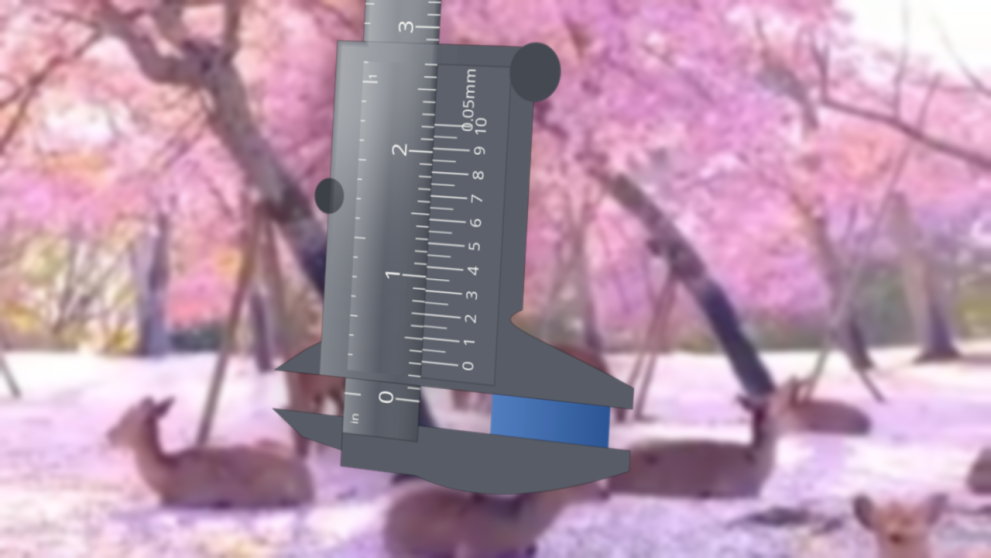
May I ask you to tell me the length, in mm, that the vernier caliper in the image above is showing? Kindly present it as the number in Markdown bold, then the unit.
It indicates **3.2** mm
